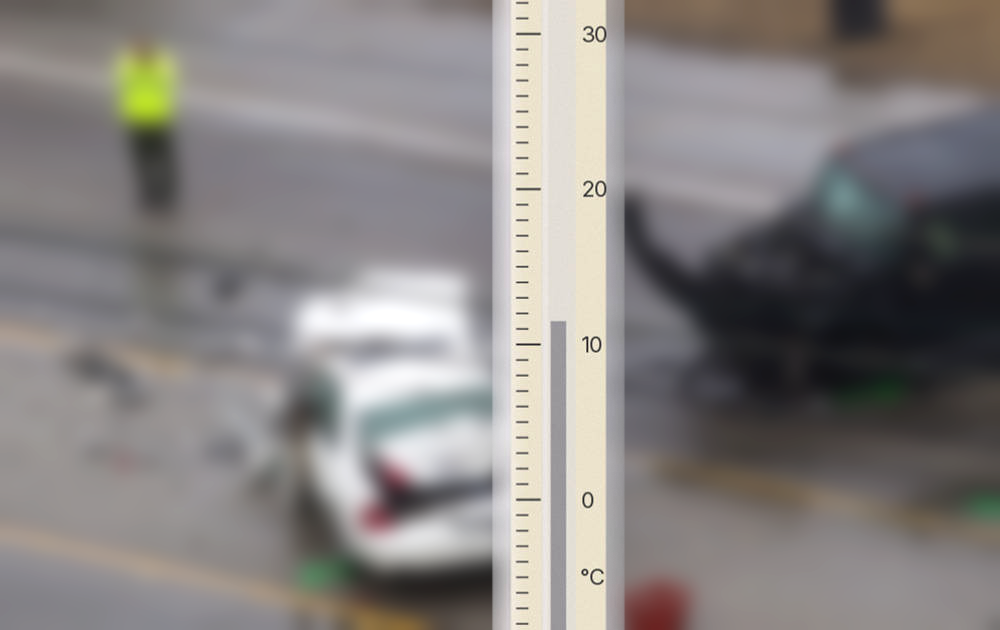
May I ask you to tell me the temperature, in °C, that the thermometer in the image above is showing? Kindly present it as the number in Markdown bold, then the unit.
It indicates **11.5** °C
